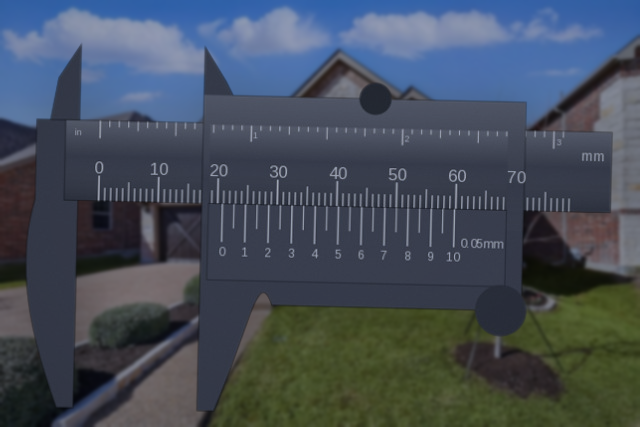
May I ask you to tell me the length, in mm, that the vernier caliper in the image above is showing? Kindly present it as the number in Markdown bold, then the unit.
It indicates **20.8** mm
